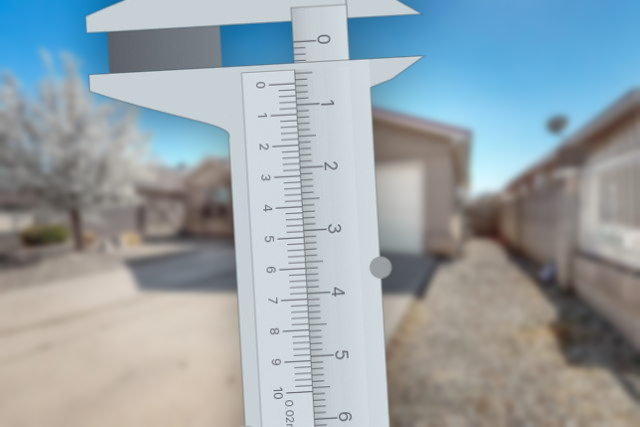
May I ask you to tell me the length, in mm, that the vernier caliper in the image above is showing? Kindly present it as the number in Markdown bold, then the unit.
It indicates **6.6** mm
